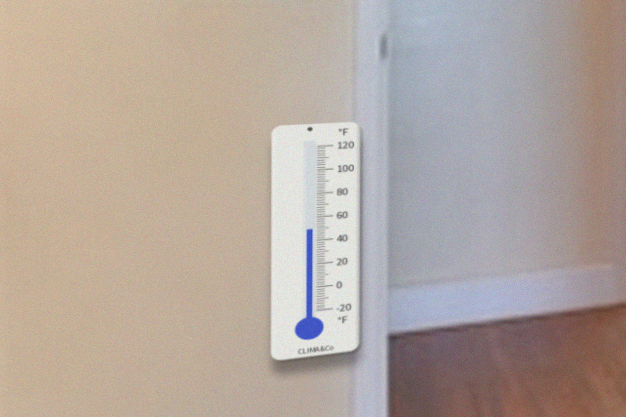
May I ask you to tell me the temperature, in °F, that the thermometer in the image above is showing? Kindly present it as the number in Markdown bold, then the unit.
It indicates **50** °F
